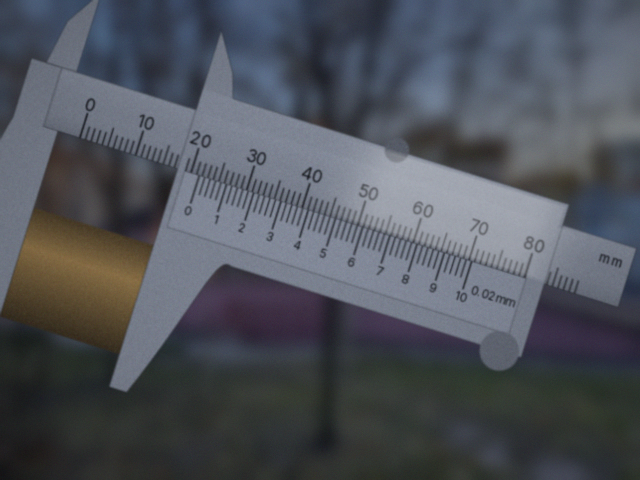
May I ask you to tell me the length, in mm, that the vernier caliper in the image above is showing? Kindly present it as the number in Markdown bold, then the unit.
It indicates **21.5** mm
